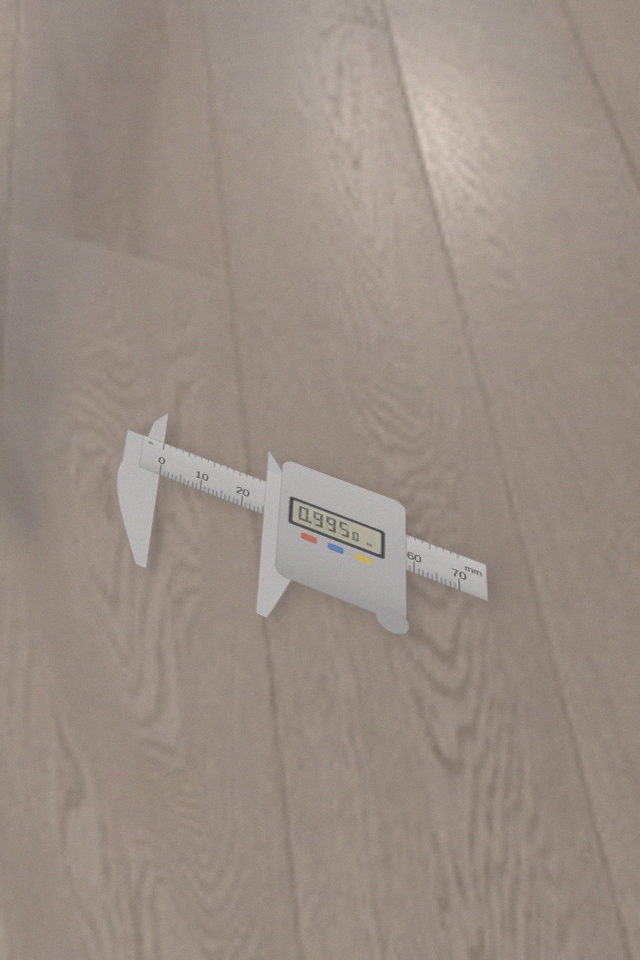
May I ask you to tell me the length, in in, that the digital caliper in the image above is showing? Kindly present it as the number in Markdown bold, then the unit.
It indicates **0.9950** in
